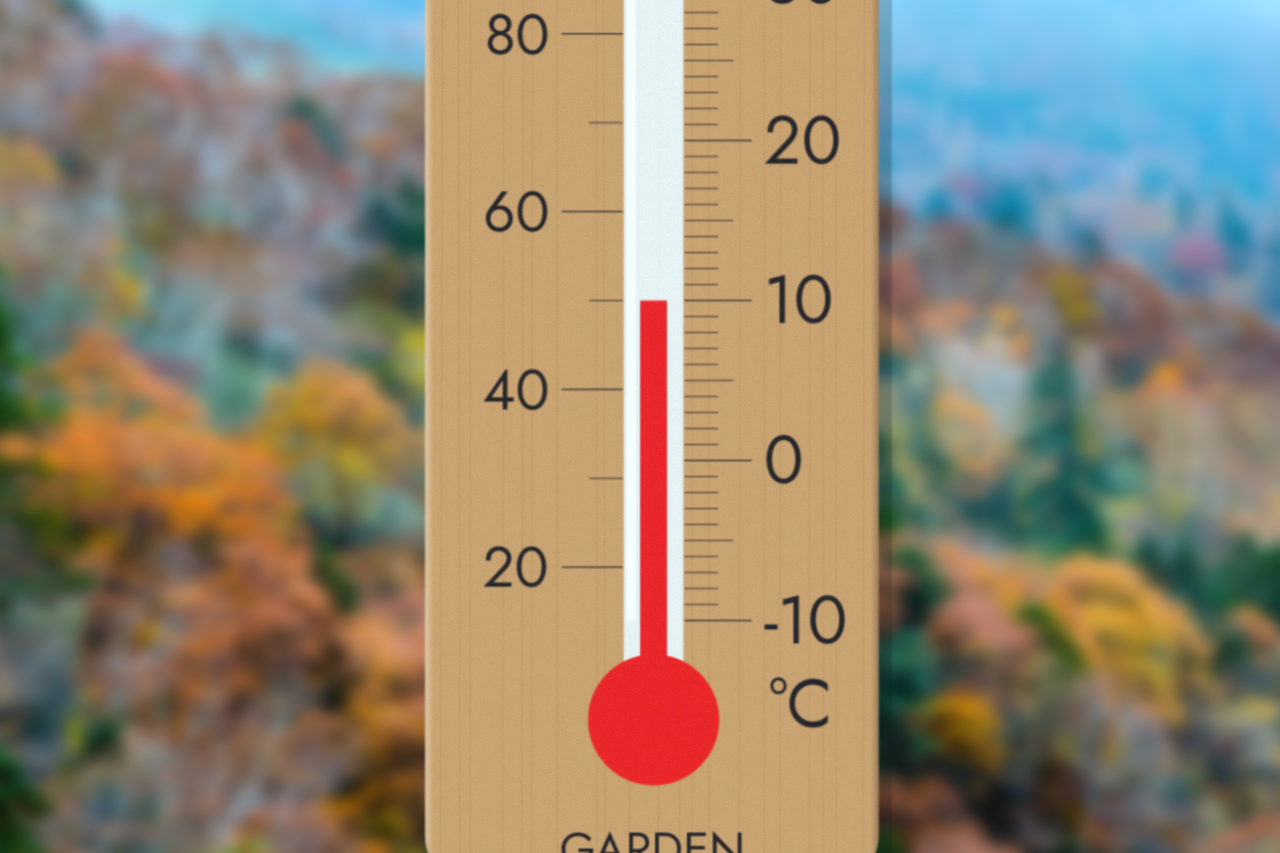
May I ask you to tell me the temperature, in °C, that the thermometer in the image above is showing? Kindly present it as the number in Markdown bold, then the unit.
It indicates **10** °C
